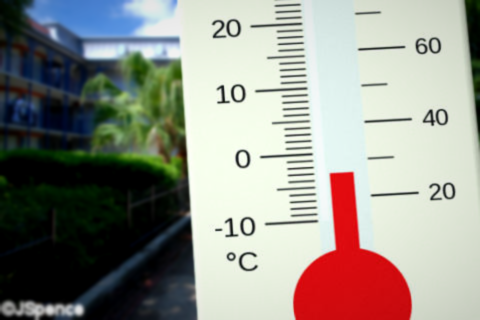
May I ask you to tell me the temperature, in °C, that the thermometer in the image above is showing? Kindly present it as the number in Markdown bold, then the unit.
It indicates **-3** °C
